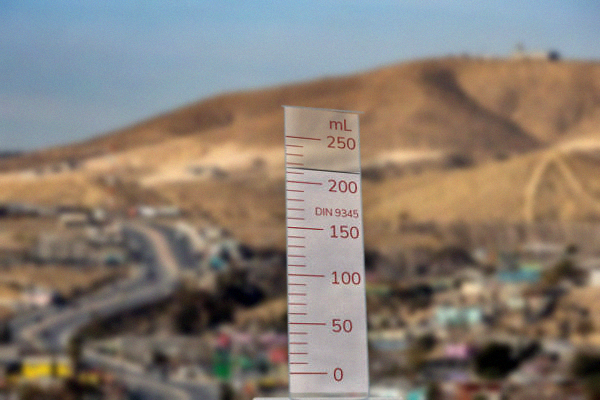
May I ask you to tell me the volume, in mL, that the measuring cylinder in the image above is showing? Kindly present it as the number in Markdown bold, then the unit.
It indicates **215** mL
